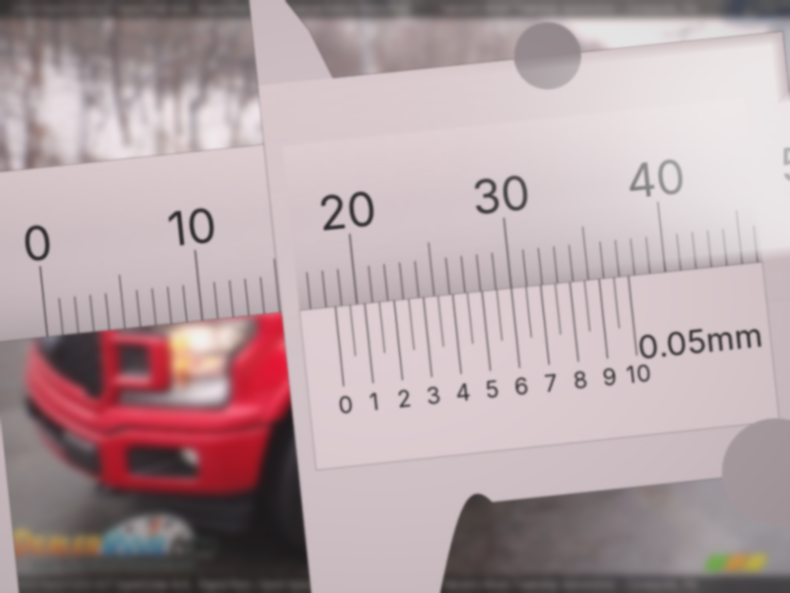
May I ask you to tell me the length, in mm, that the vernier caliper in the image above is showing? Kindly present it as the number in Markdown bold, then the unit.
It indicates **18.6** mm
